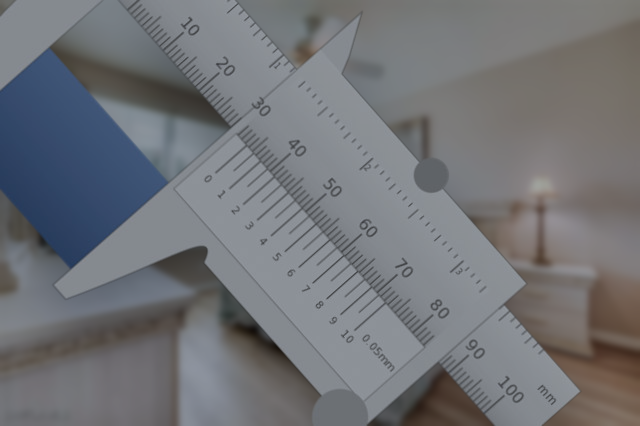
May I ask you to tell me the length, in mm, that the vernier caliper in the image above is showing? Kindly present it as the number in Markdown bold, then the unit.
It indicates **33.5** mm
